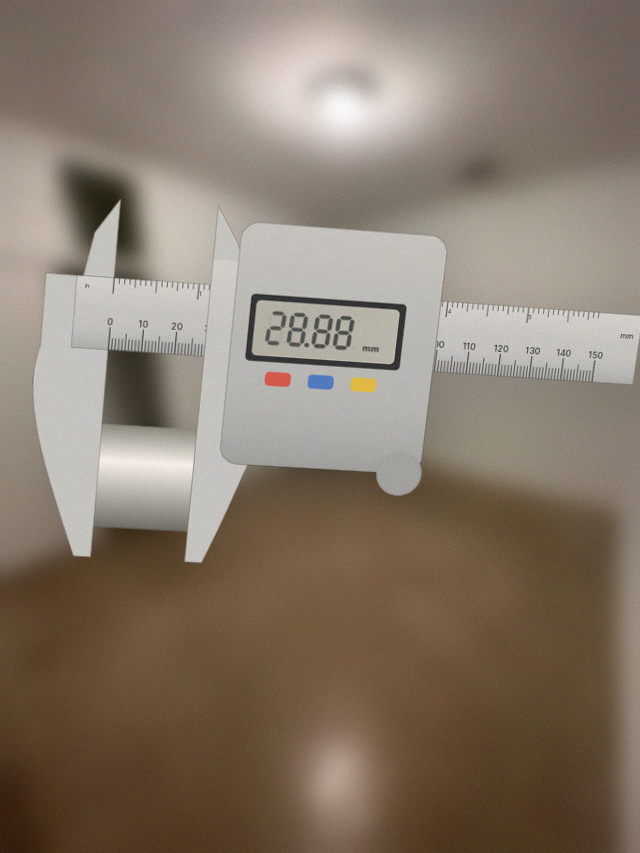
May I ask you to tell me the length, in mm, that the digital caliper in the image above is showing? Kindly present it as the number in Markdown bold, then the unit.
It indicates **28.88** mm
